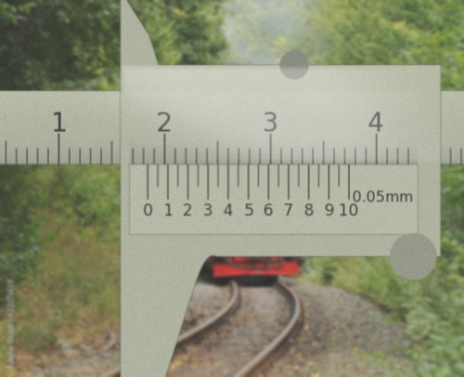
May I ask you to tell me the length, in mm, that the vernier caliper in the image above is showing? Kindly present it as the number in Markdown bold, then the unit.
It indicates **18.4** mm
